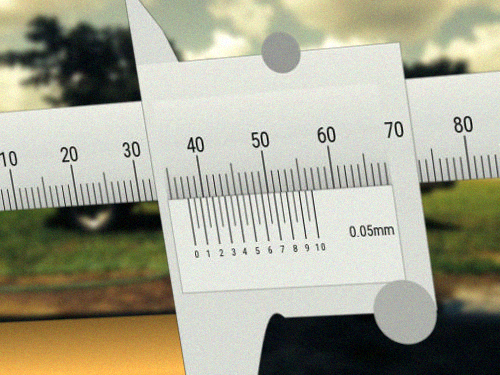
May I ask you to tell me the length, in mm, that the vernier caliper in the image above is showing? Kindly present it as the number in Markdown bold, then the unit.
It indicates **37.6** mm
